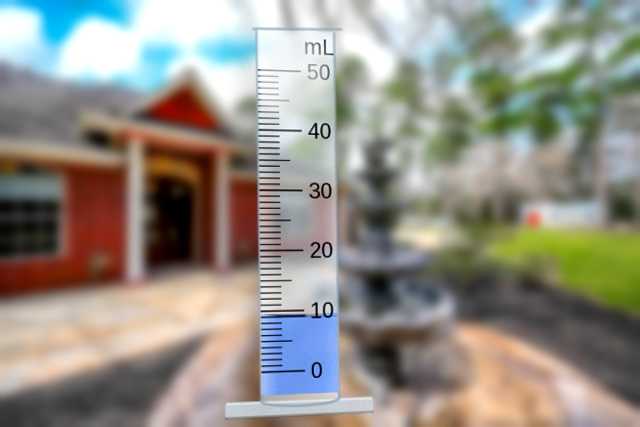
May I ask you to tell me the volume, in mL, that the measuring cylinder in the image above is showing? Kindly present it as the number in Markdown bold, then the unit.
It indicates **9** mL
